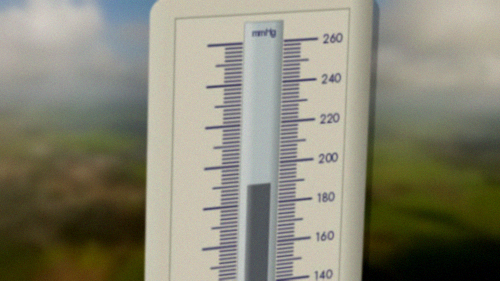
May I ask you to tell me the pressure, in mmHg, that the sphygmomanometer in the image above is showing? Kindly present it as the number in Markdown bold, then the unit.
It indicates **190** mmHg
